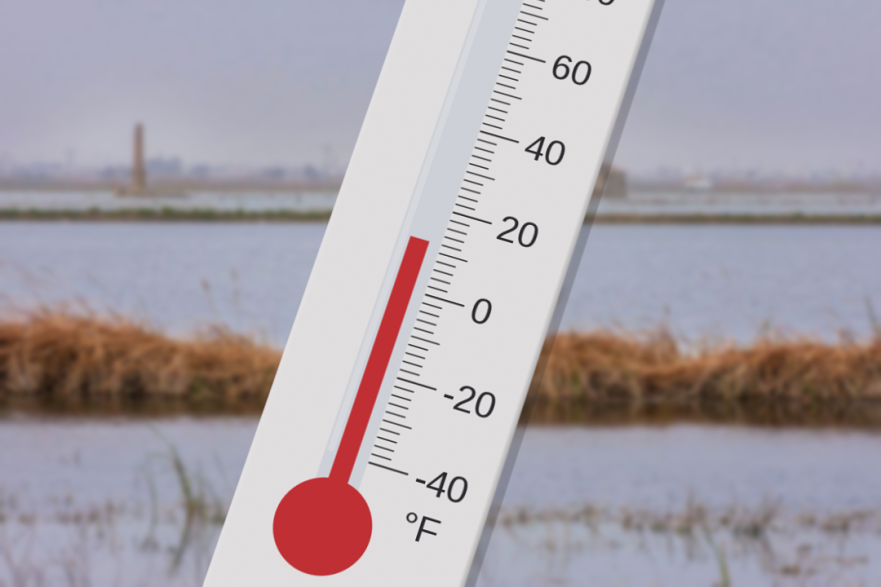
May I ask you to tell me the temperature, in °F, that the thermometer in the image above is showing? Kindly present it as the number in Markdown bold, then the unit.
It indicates **12** °F
